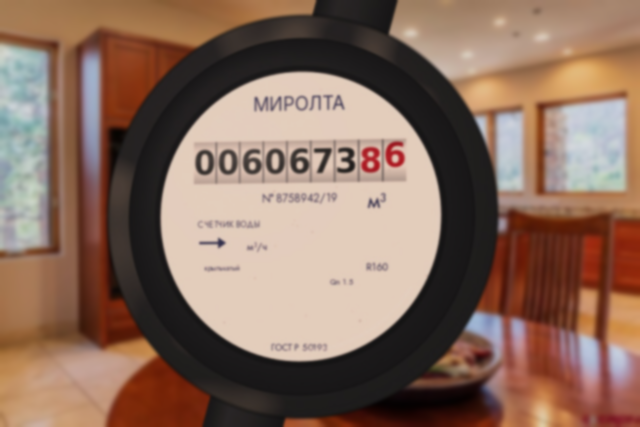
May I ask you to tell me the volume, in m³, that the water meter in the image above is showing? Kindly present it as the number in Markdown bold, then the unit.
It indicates **60673.86** m³
